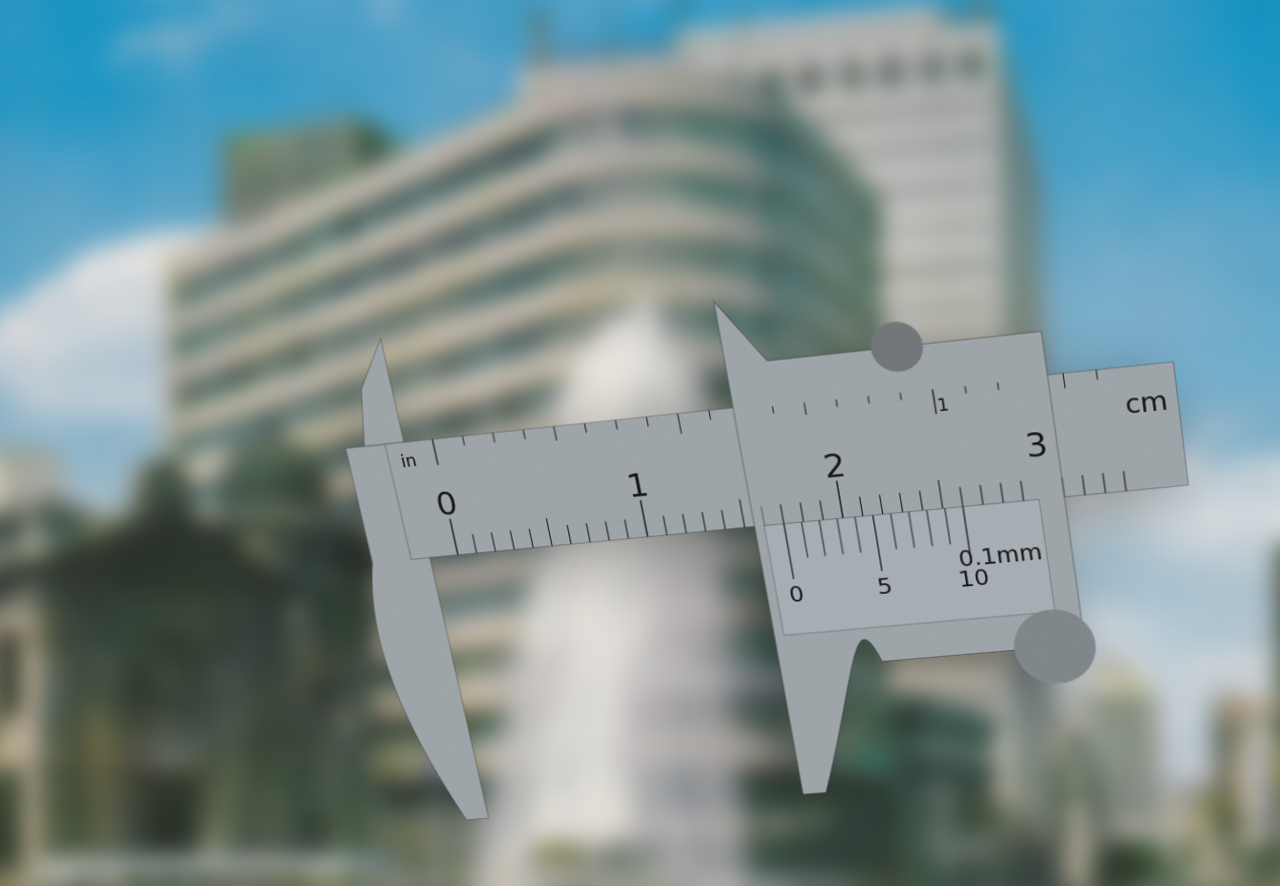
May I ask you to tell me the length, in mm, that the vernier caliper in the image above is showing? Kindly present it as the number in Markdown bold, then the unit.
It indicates **17.0** mm
